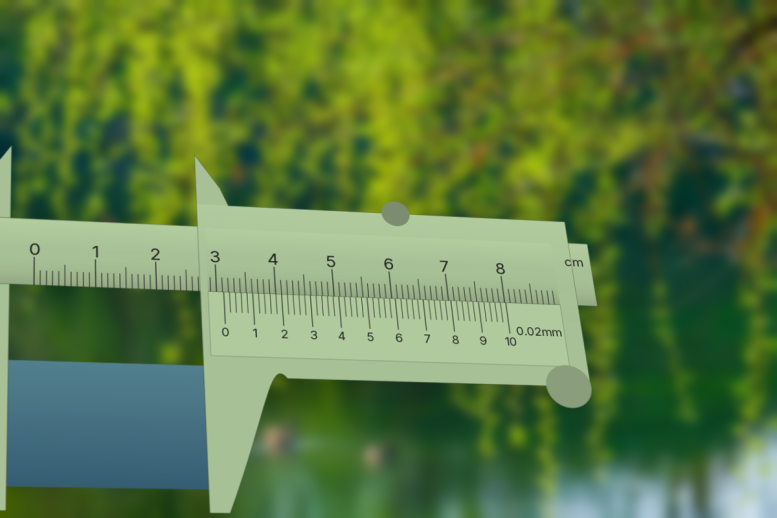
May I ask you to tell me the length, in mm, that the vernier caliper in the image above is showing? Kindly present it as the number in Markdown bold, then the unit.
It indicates **31.2** mm
